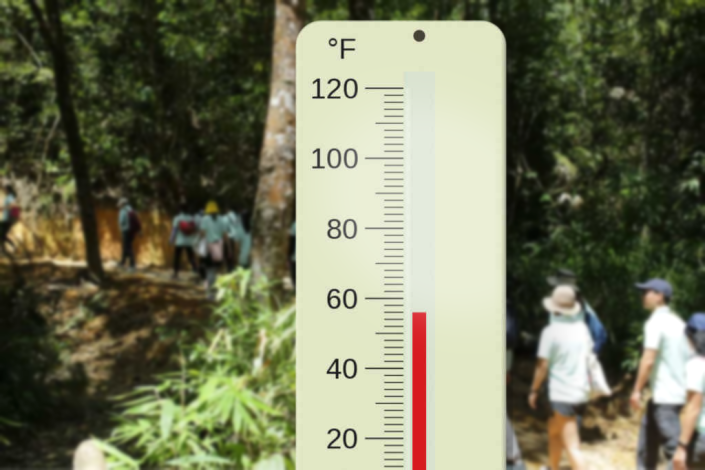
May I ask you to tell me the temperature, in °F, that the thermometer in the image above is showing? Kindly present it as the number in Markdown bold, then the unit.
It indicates **56** °F
